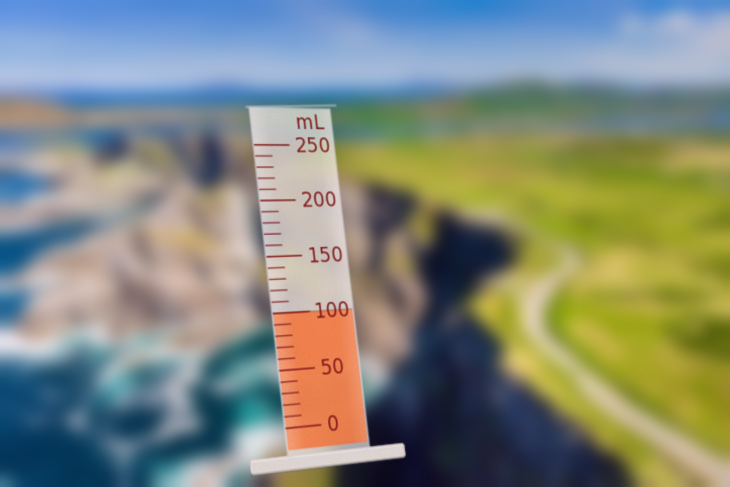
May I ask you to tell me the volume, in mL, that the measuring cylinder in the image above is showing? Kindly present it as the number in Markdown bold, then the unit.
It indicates **100** mL
